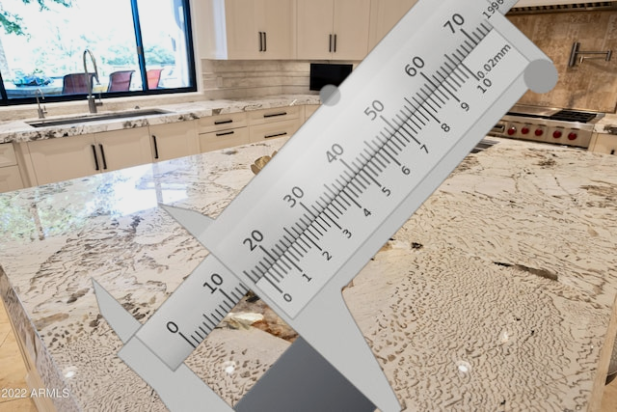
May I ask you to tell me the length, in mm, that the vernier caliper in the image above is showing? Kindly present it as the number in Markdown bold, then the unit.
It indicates **16.8** mm
